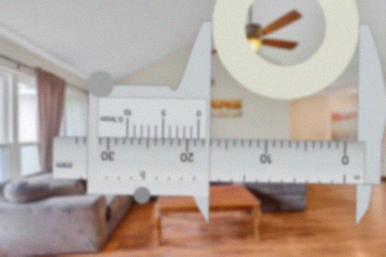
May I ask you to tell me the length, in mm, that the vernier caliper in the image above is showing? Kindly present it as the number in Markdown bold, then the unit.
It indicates **18.6** mm
